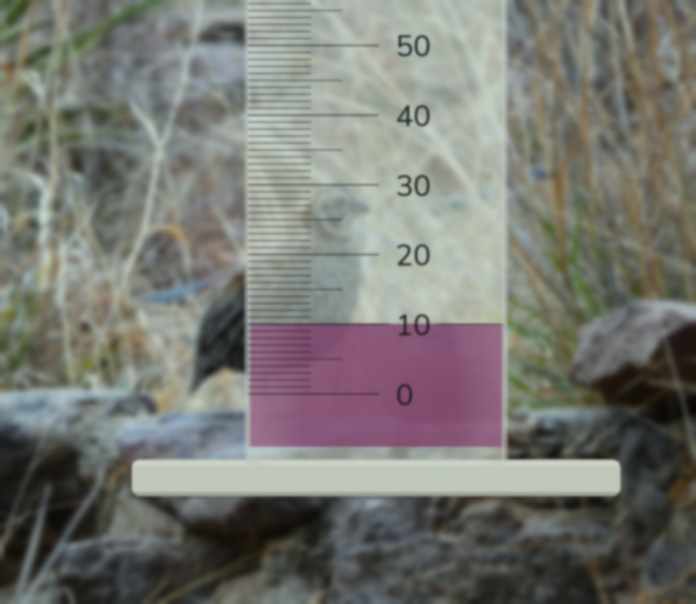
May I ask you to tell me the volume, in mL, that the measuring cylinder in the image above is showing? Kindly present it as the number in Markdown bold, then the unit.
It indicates **10** mL
